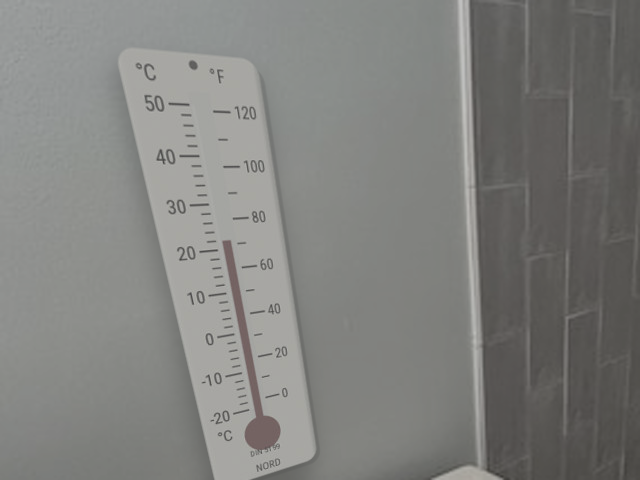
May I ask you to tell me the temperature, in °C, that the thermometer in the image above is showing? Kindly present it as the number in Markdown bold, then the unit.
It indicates **22** °C
